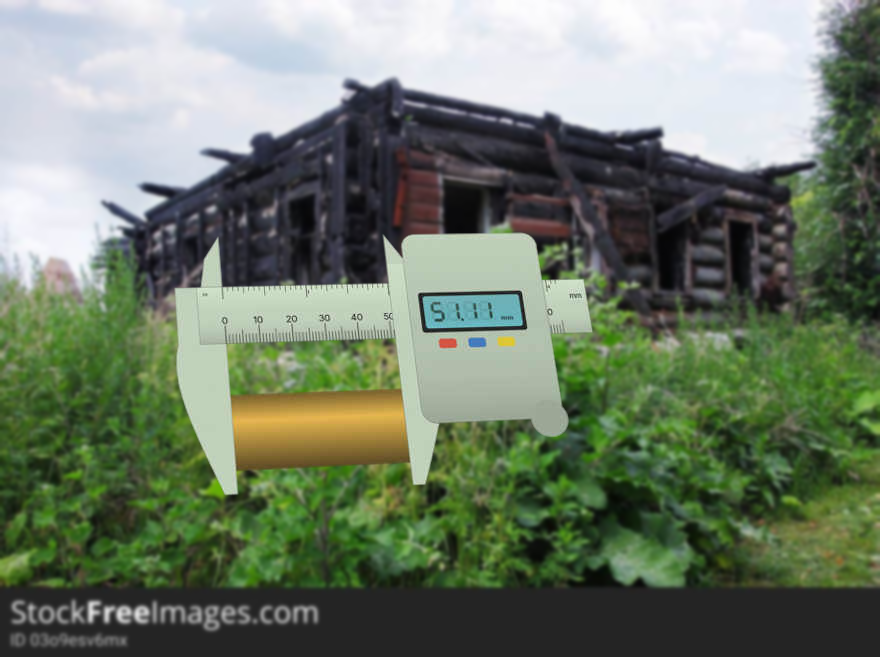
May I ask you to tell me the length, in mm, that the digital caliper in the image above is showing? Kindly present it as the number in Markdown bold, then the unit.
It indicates **51.11** mm
